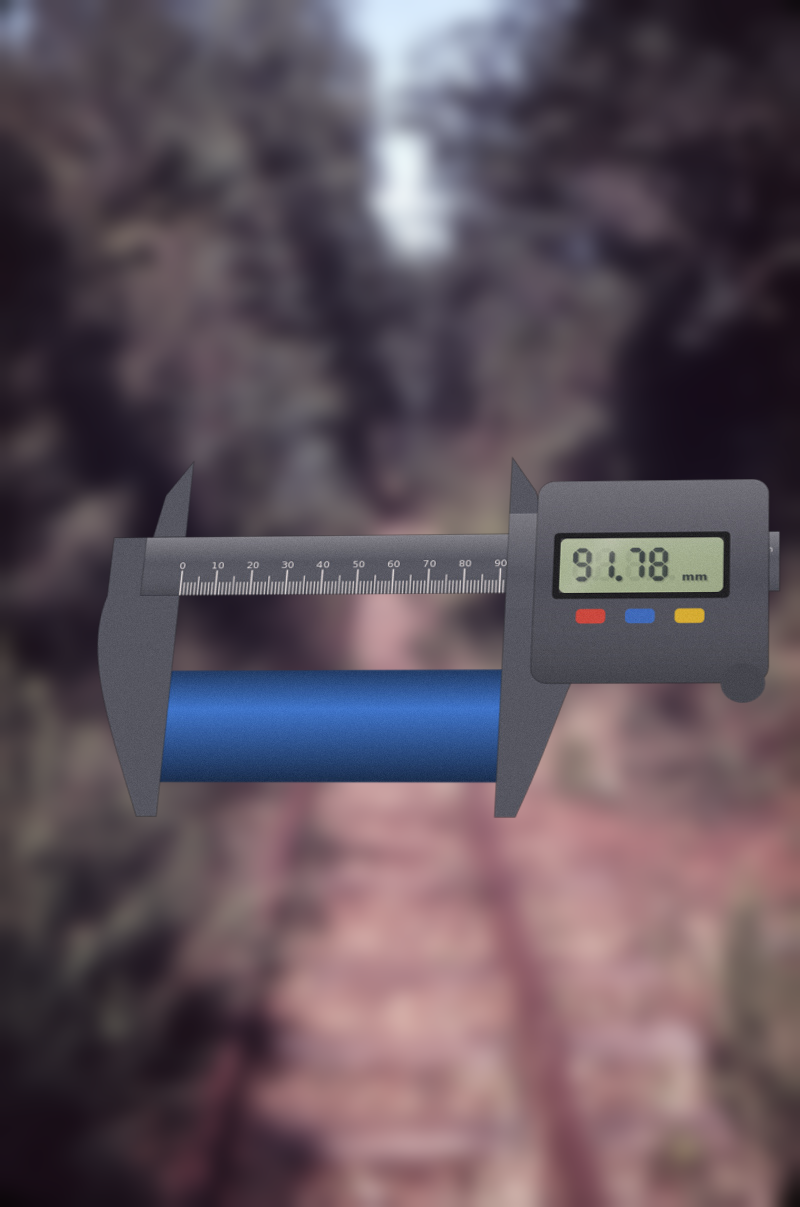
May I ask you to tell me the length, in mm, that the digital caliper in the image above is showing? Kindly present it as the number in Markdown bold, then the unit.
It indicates **91.78** mm
